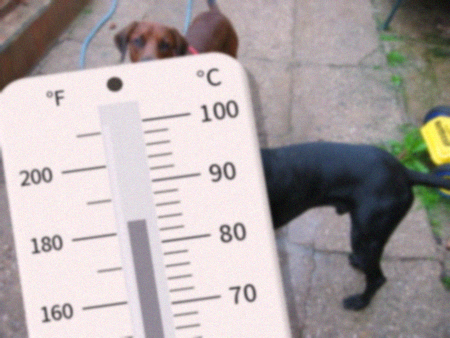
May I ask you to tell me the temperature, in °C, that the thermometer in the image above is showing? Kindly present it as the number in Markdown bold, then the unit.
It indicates **84** °C
